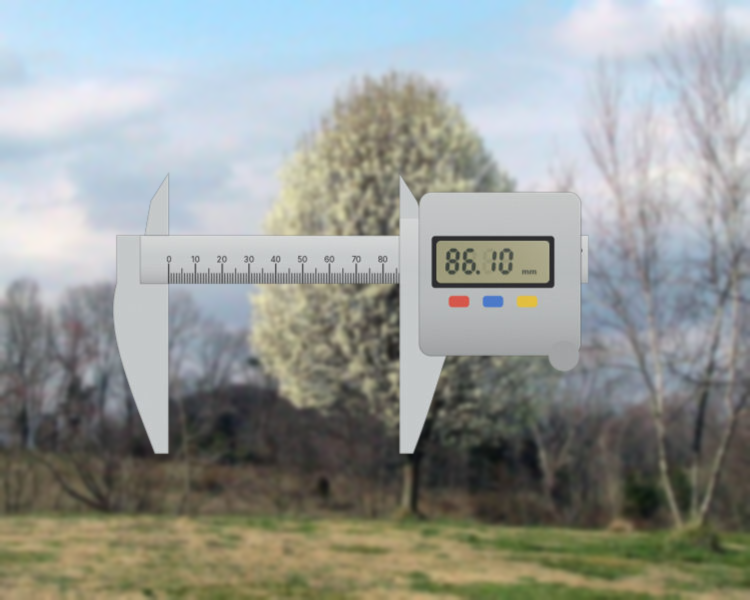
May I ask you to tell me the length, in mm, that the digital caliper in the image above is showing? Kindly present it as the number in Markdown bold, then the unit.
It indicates **86.10** mm
